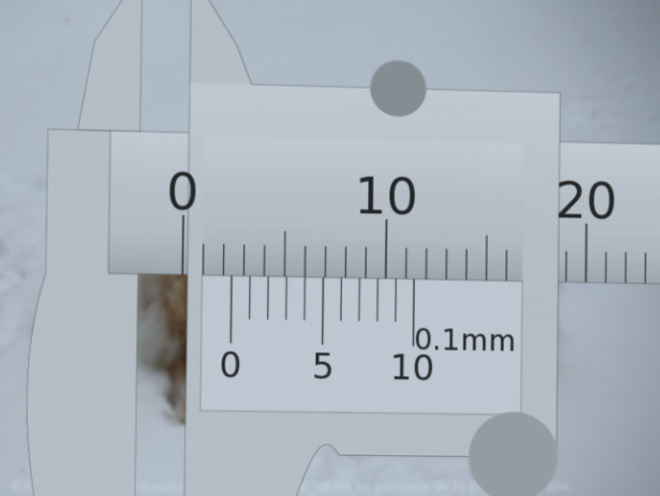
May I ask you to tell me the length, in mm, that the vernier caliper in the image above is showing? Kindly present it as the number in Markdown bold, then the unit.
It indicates **2.4** mm
